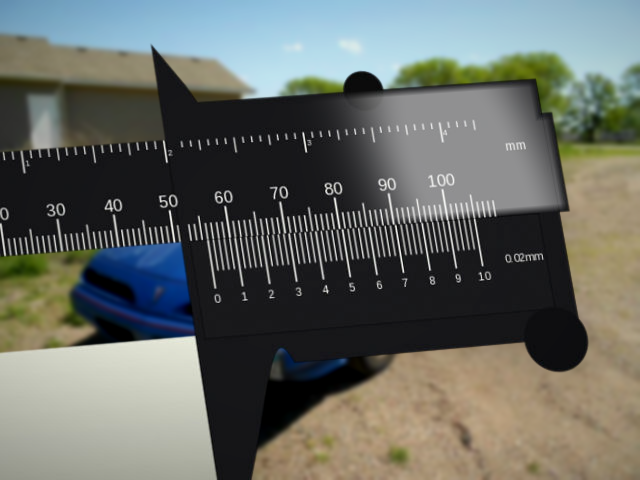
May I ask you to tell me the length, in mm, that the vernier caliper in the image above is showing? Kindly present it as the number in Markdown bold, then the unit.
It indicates **56.0** mm
